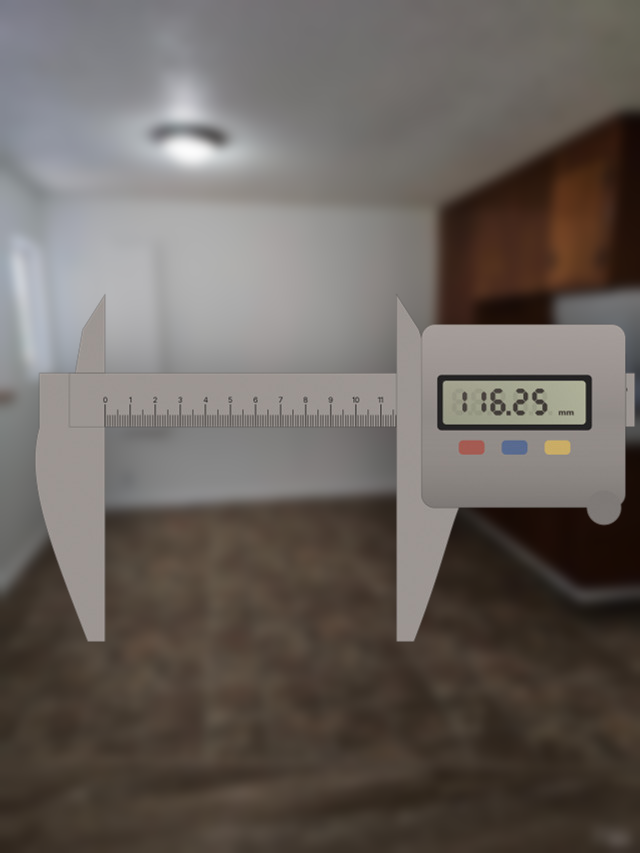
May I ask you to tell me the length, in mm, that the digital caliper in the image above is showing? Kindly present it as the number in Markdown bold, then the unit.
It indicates **116.25** mm
